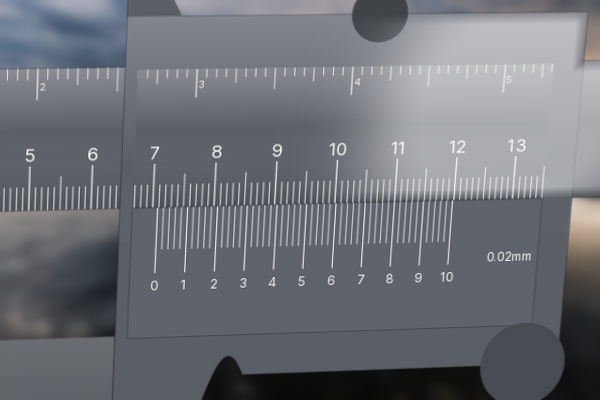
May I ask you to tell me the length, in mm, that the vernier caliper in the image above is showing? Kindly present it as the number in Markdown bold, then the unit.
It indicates **70.8** mm
